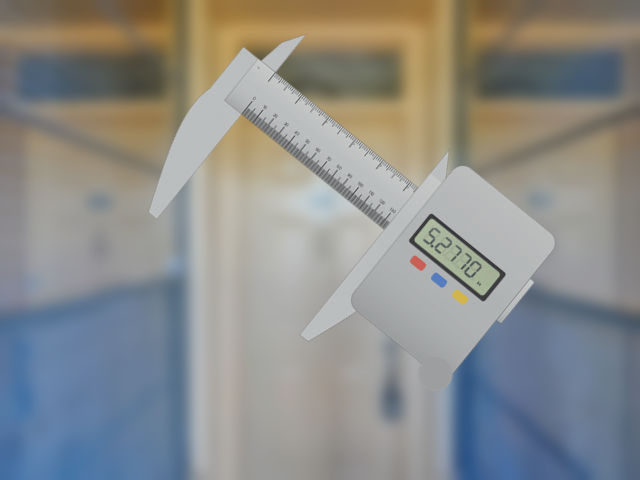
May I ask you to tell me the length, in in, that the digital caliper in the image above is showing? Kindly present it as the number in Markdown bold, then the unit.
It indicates **5.2770** in
